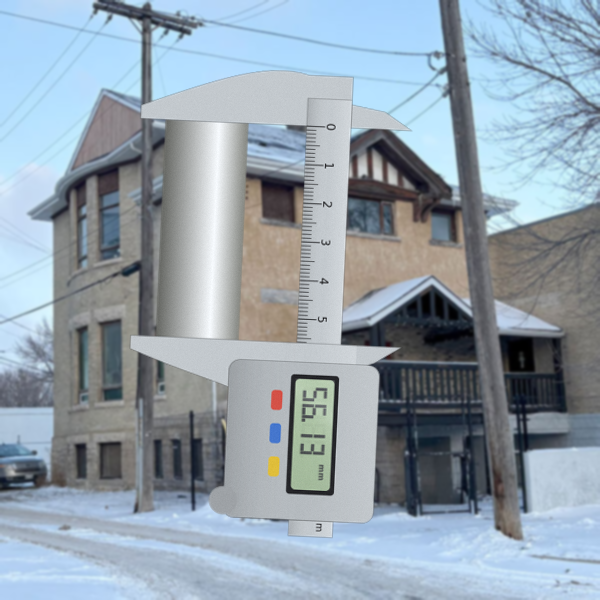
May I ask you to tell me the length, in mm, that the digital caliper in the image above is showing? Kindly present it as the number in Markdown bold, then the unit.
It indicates **56.13** mm
